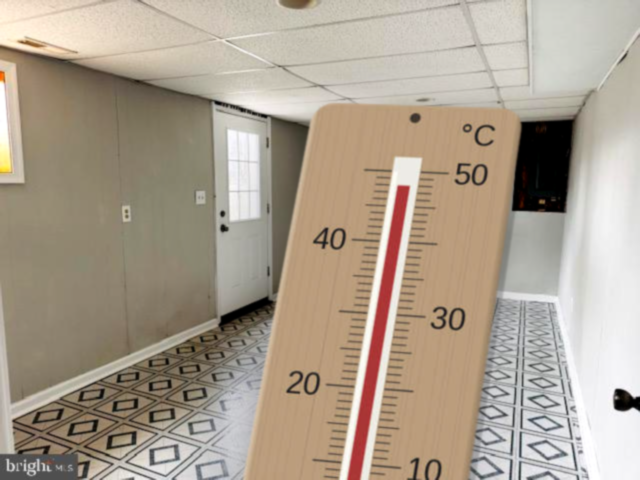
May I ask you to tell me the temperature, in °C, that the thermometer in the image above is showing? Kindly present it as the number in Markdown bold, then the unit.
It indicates **48** °C
